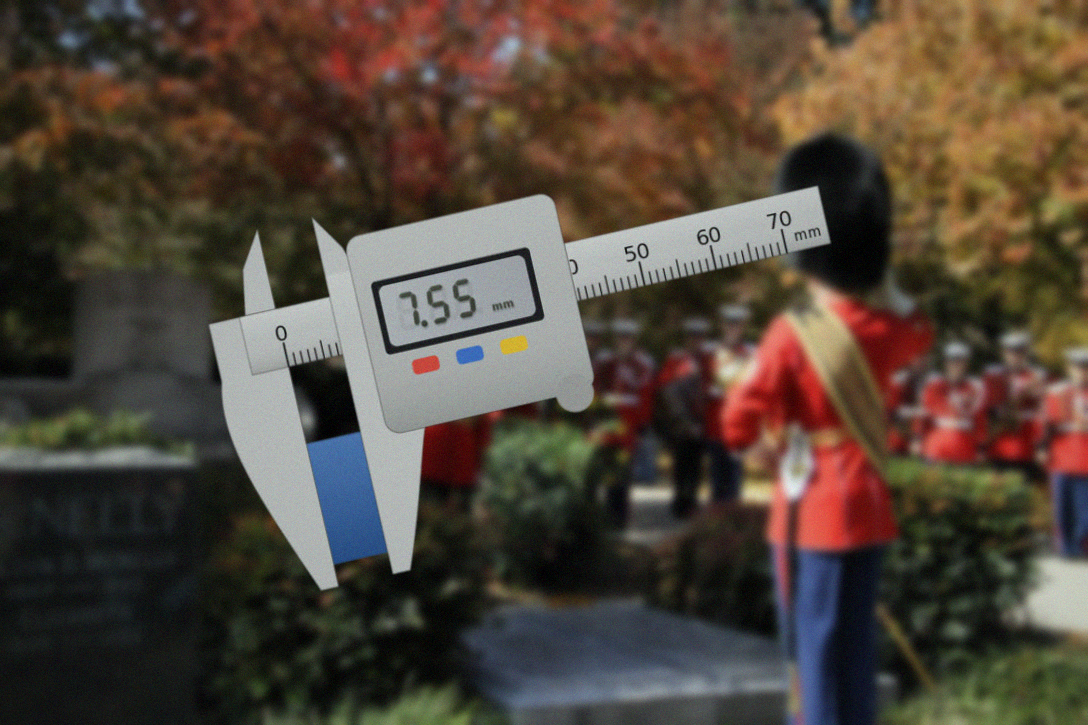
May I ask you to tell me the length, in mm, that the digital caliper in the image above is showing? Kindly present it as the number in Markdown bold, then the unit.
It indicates **7.55** mm
